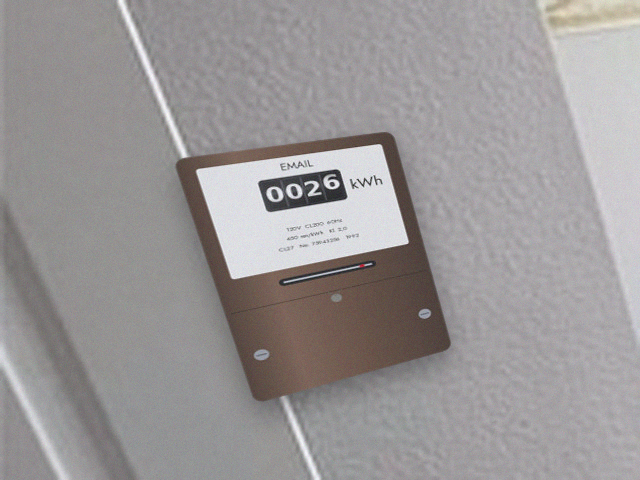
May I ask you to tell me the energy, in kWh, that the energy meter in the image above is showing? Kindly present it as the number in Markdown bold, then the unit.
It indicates **26** kWh
